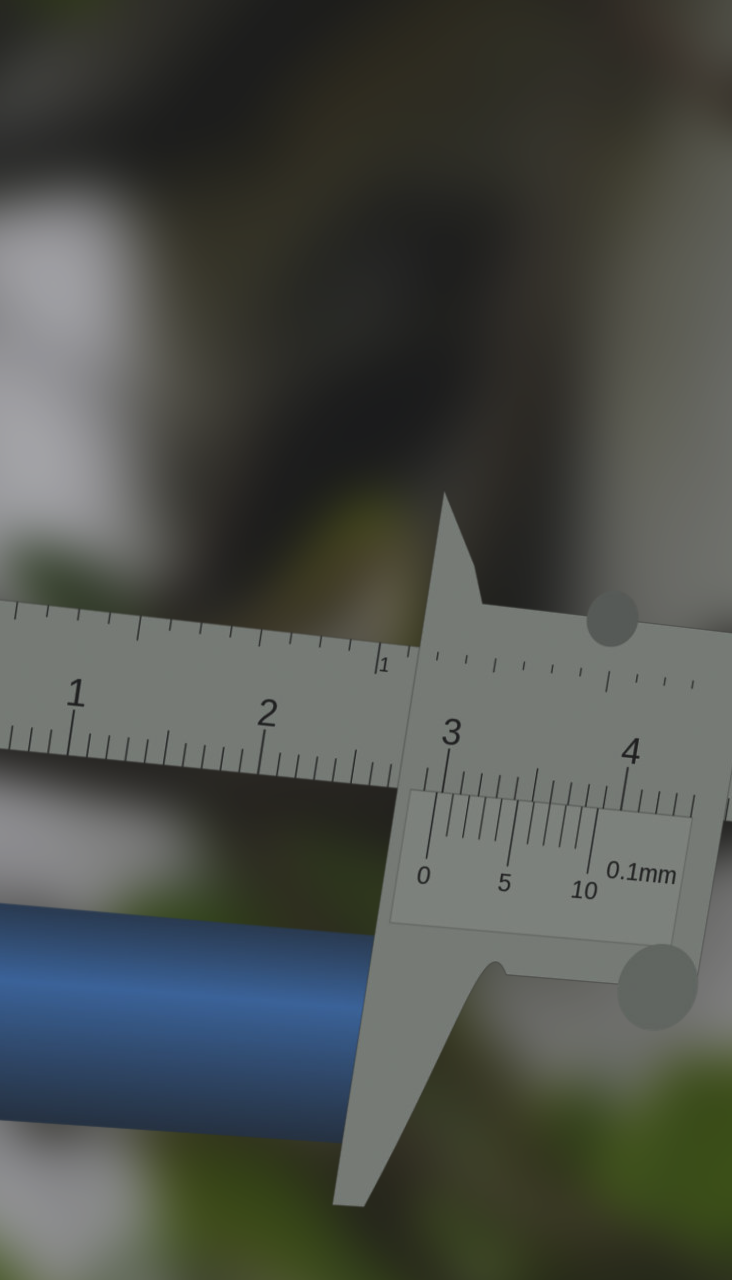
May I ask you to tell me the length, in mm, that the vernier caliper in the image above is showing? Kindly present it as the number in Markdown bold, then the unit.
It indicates **29.7** mm
